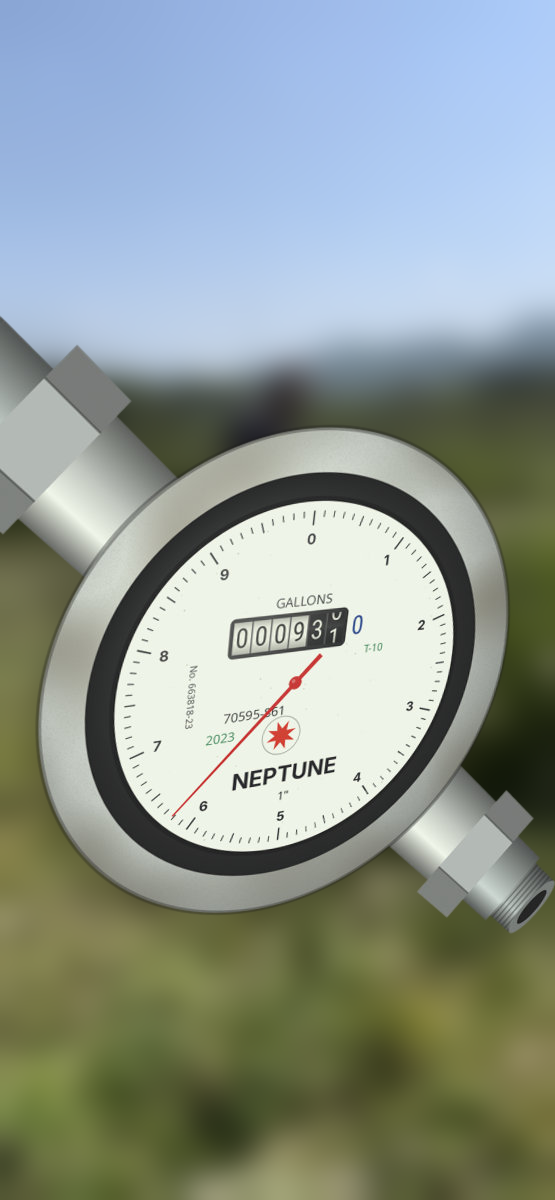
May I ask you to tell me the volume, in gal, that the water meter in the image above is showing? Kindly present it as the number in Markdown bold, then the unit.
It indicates **9306.2** gal
